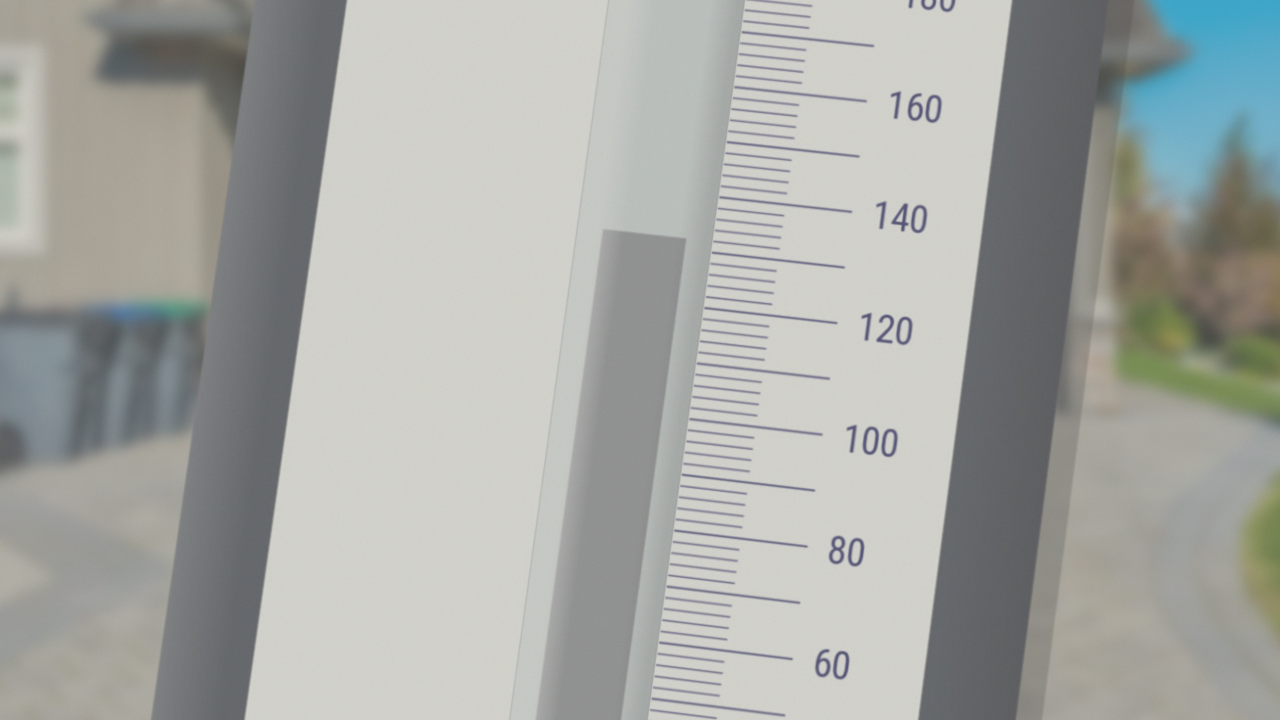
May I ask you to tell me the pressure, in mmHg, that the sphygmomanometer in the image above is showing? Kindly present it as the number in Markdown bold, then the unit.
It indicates **132** mmHg
